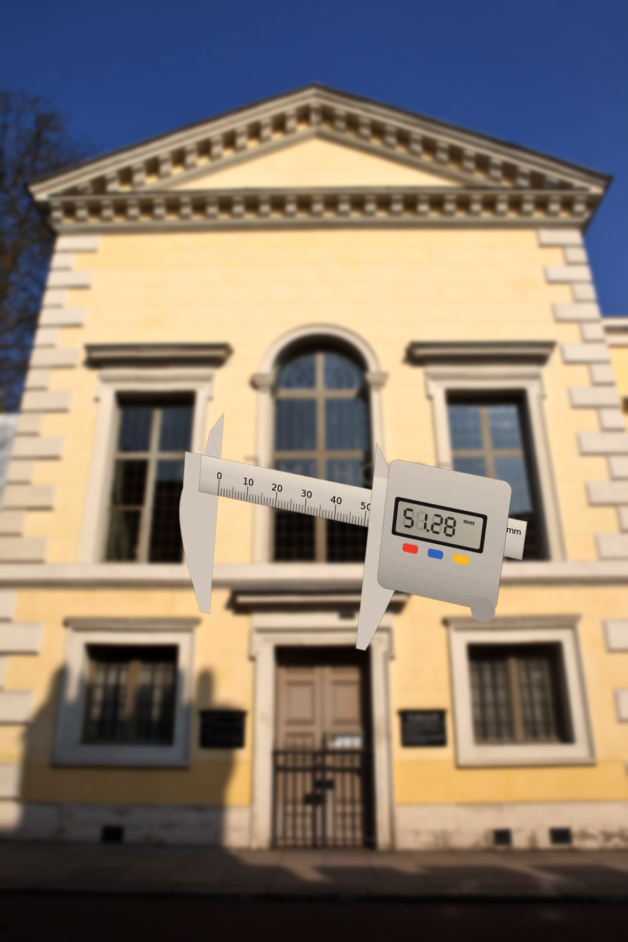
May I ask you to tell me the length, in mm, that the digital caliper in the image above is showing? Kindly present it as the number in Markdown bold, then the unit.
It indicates **51.28** mm
